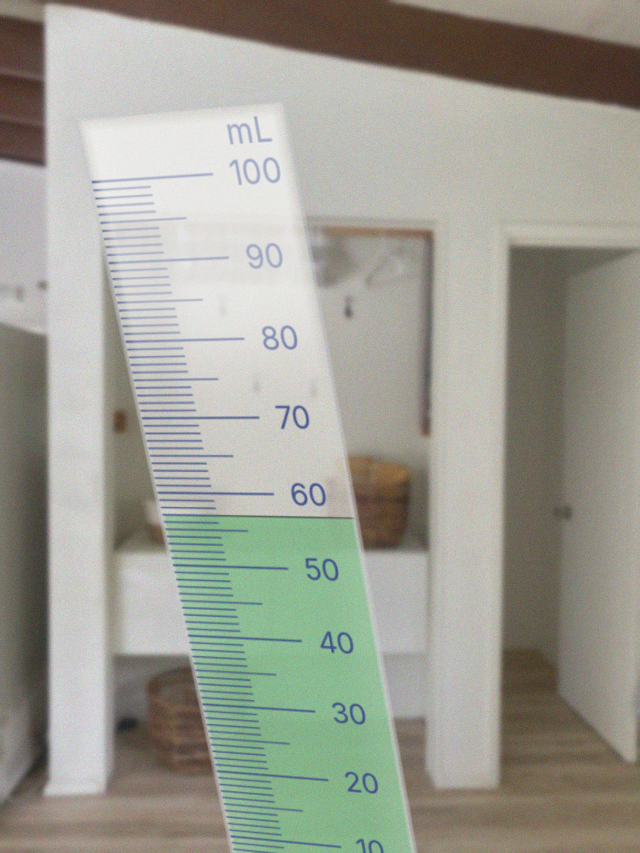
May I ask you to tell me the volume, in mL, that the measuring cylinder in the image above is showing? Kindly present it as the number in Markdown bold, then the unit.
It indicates **57** mL
